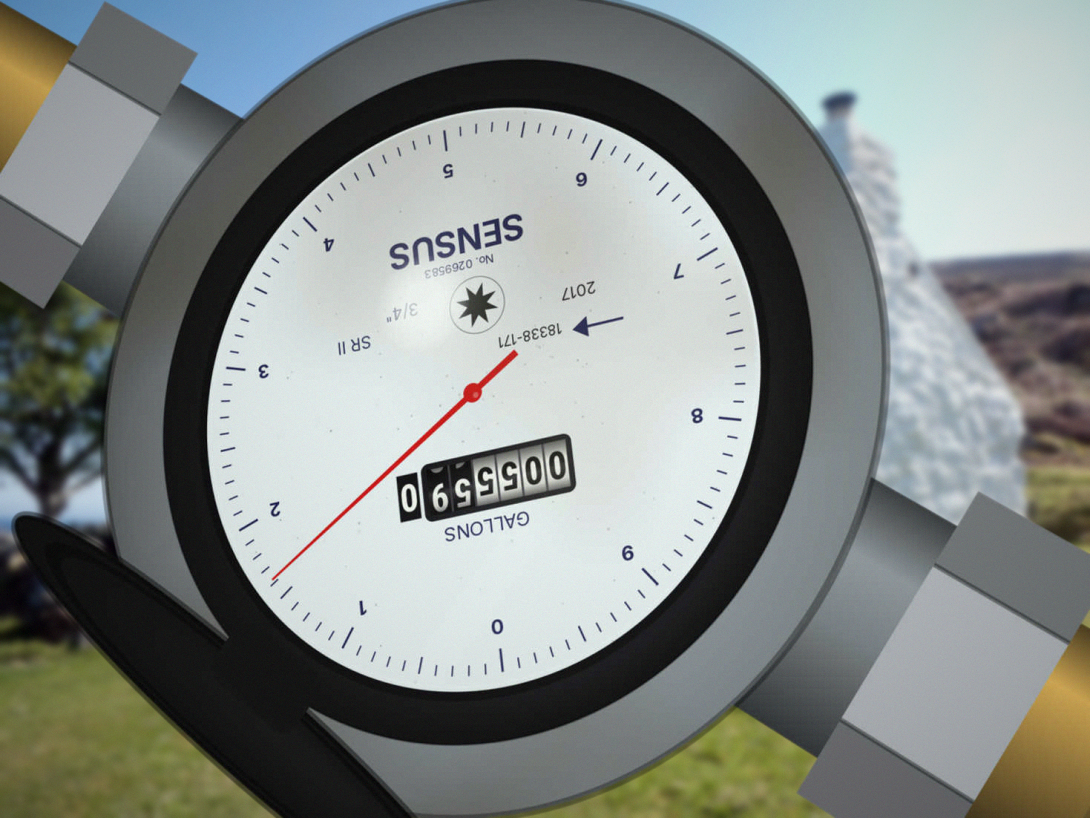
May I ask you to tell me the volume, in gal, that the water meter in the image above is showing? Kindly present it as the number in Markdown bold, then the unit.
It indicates **55591.6** gal
